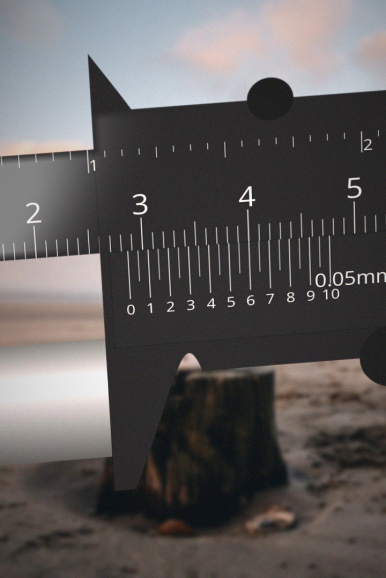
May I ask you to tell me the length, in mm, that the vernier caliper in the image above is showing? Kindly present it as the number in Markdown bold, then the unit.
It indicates **28.6** mm
